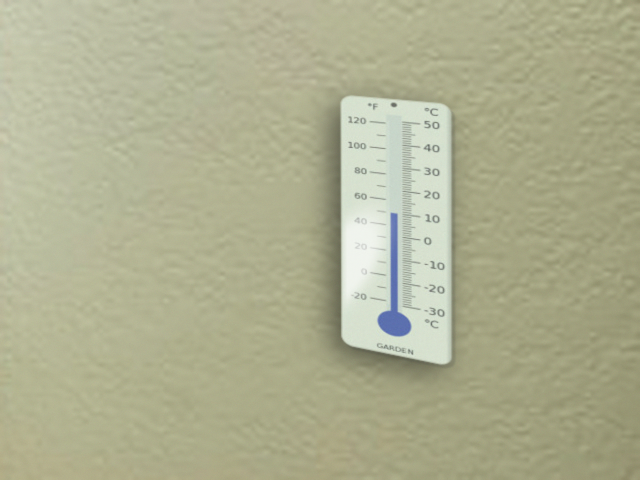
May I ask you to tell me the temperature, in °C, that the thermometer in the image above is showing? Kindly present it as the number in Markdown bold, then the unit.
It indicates **10** °C
